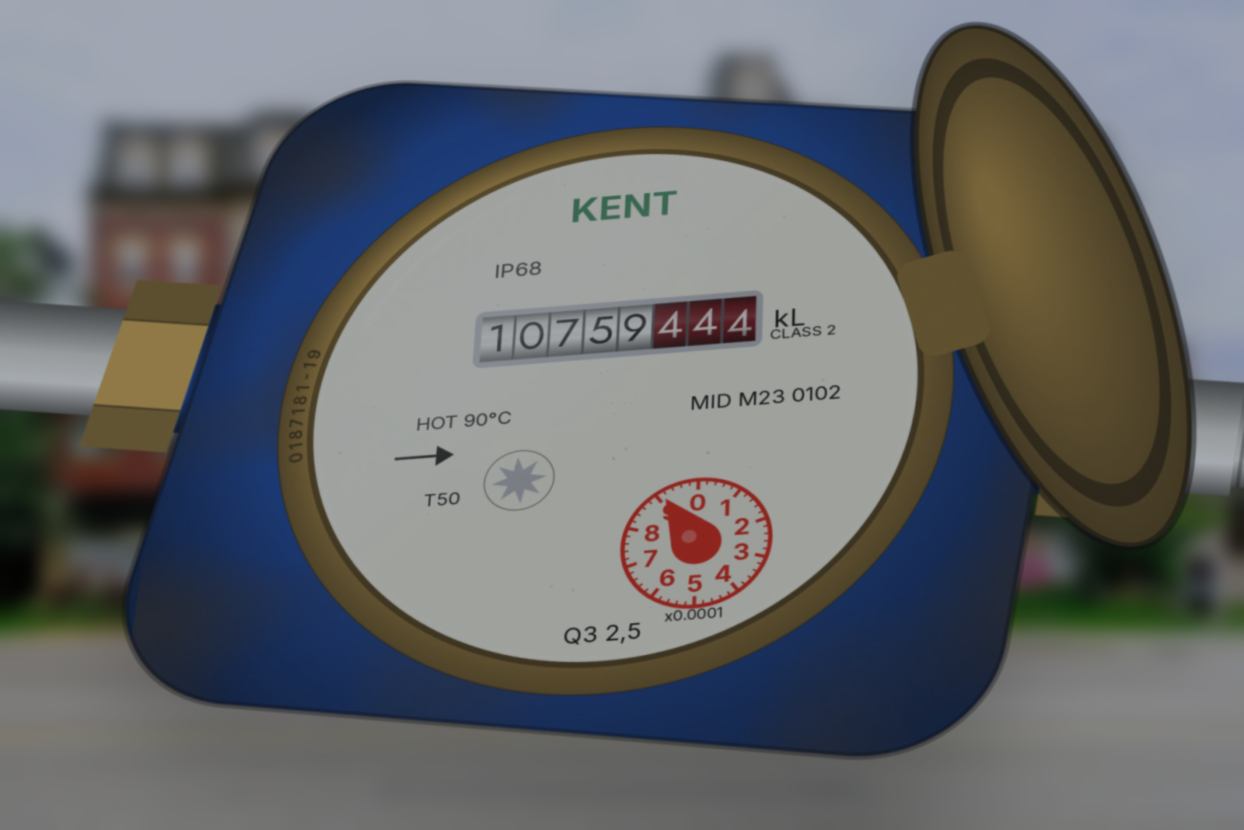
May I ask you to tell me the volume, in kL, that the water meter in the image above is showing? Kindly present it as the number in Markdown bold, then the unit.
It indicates **10759.4439** kL
